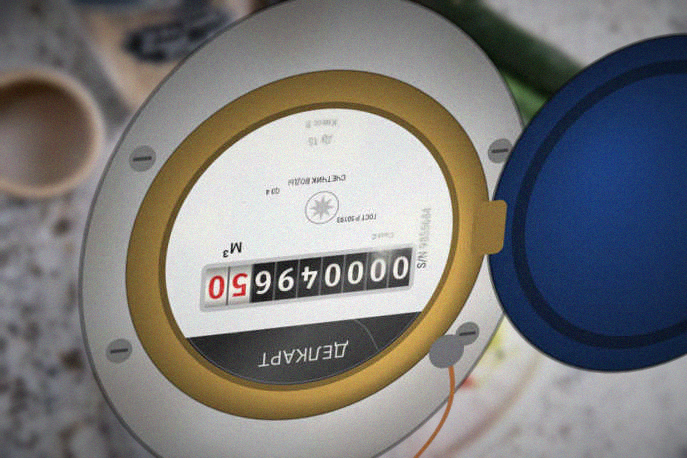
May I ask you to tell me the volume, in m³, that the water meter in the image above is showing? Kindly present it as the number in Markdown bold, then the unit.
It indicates **496.50** m³
